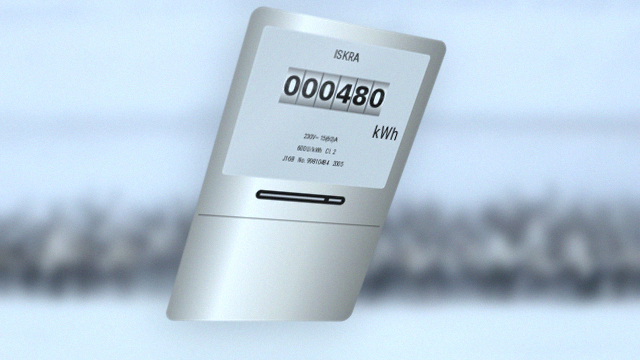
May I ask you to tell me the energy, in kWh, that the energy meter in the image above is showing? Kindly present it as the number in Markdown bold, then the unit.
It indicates **480** kWh
